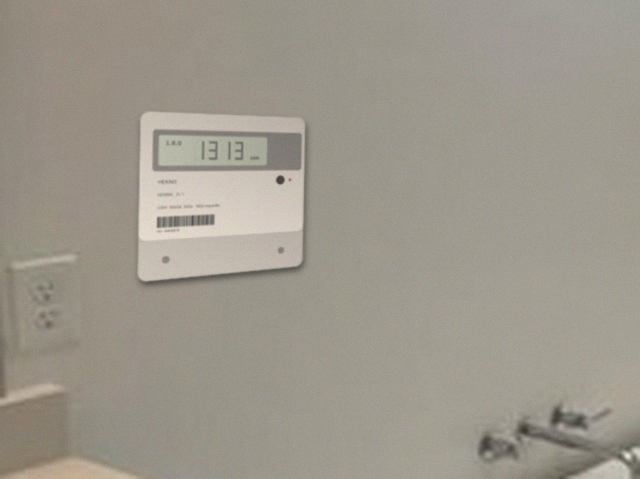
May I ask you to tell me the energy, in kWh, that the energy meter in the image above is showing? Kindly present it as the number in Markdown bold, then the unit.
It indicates **1313** kWh
